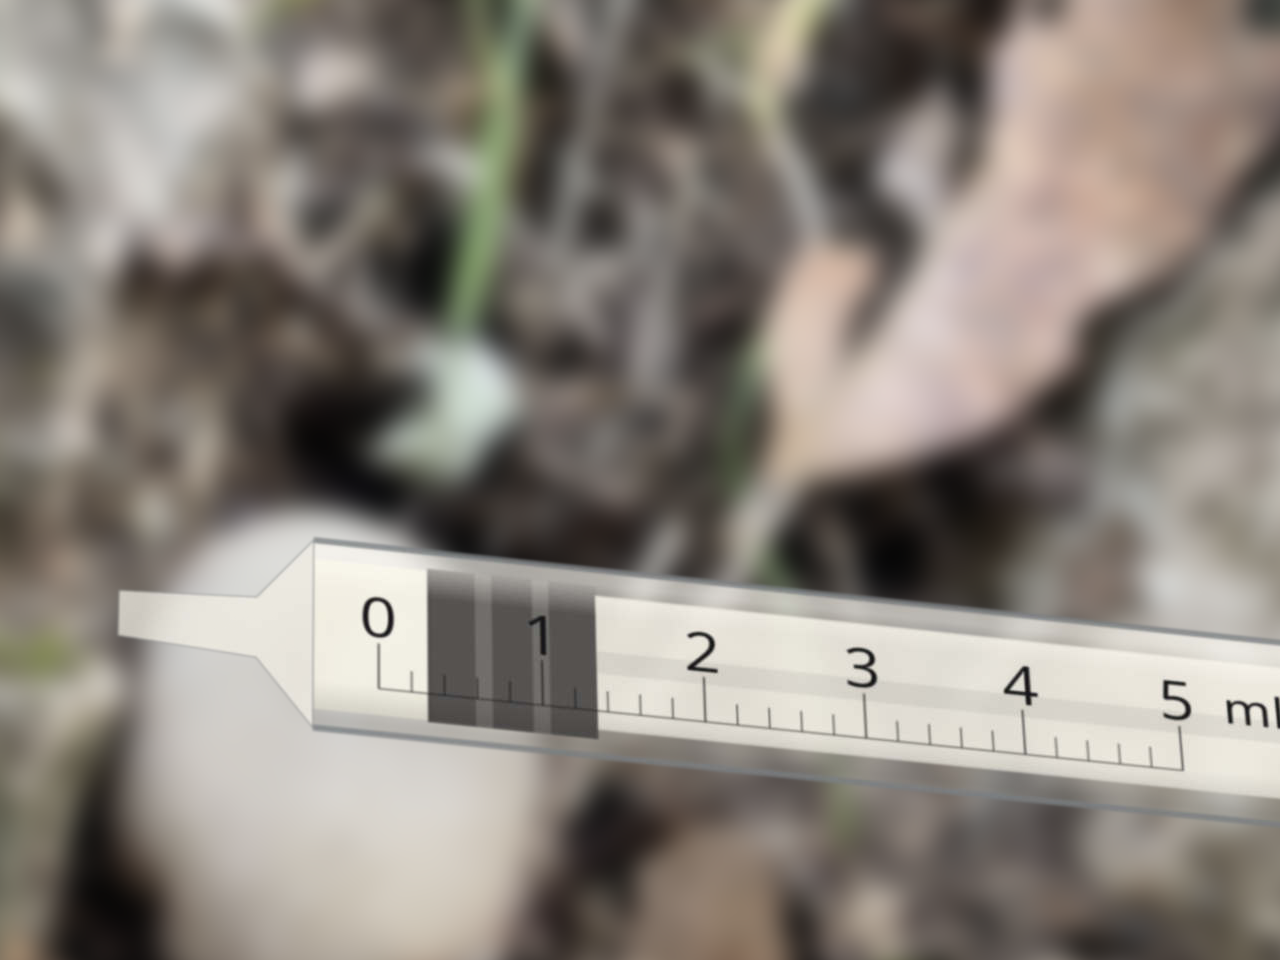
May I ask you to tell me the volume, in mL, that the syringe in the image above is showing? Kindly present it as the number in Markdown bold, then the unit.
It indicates **0.3** mL
